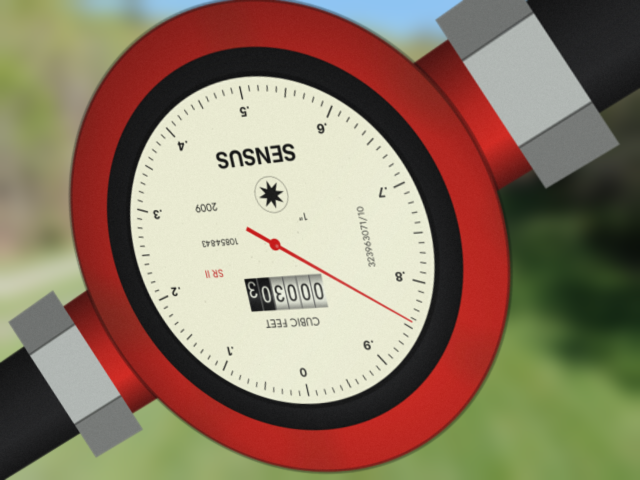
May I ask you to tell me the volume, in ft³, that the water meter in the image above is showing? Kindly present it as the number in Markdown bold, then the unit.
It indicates **302.84** ft³
